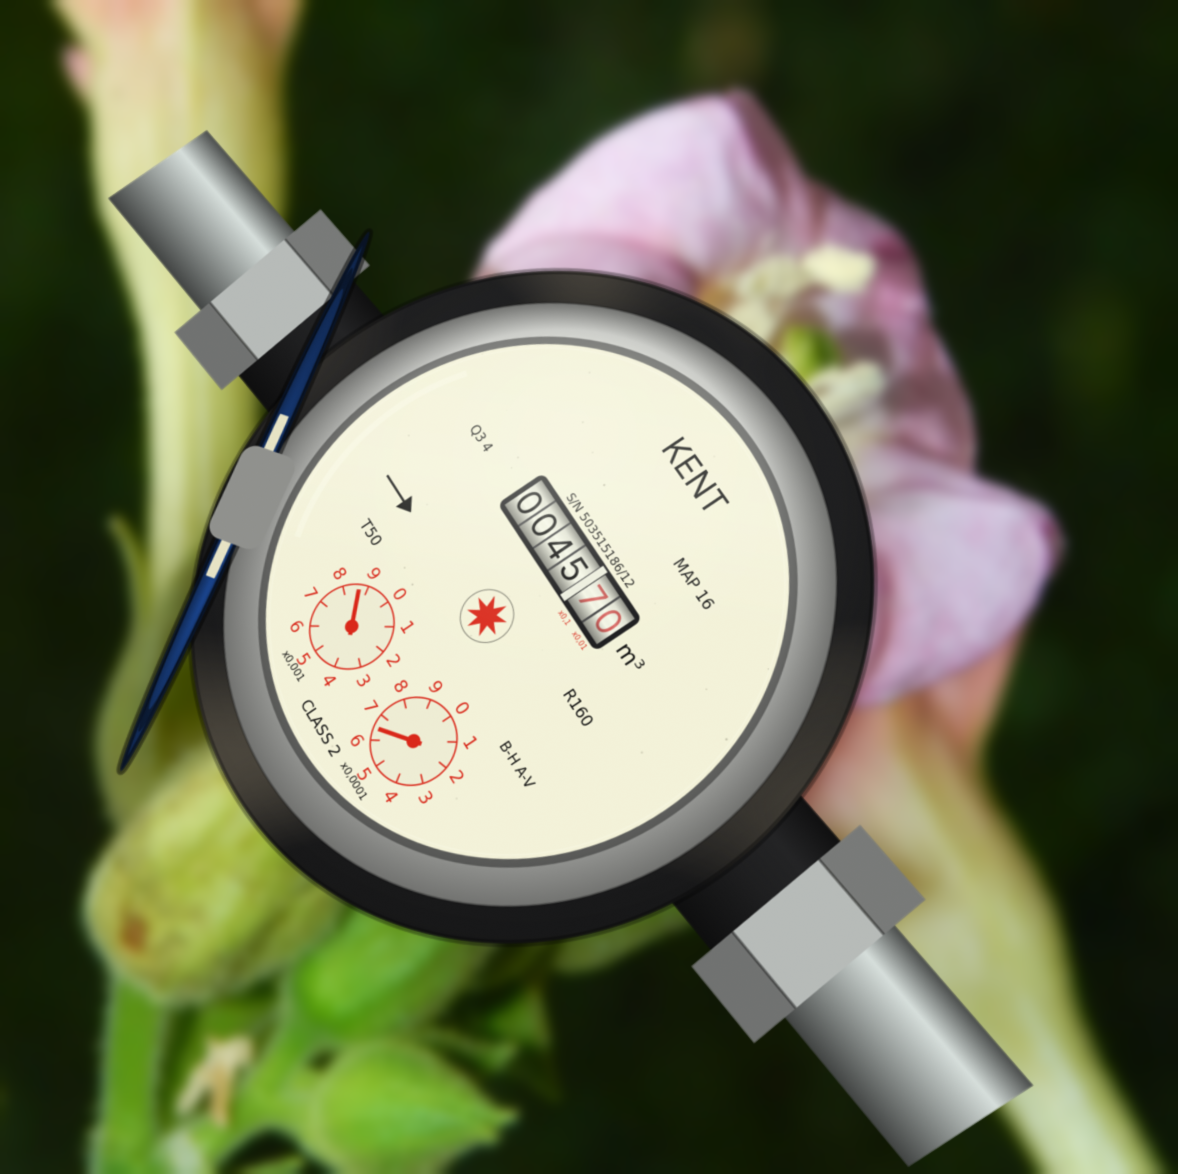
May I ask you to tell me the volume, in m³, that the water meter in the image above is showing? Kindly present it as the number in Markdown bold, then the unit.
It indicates **45.7086** m³
